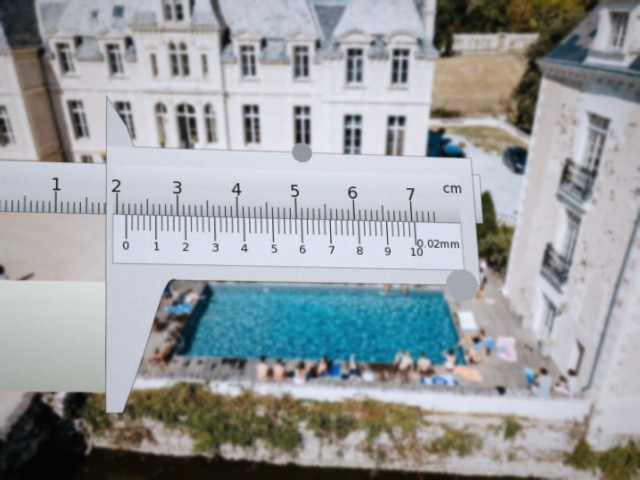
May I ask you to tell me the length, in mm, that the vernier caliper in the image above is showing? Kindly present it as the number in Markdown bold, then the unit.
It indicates **21.5** mm
